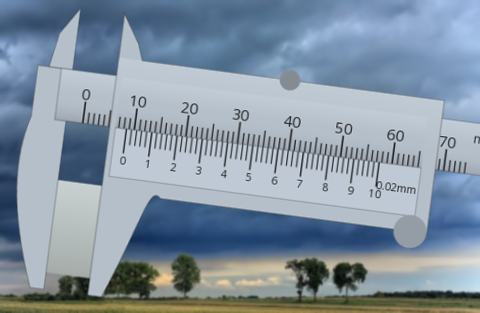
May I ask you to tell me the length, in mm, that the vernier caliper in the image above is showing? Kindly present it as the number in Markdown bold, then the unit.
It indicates **8.5** mm
